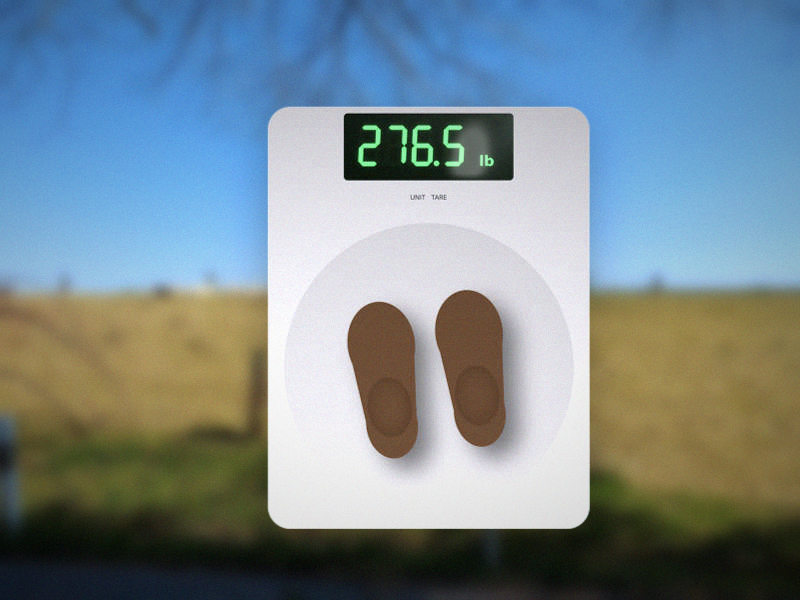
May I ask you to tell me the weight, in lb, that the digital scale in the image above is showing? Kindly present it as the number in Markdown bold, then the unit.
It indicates **276.5** lb
